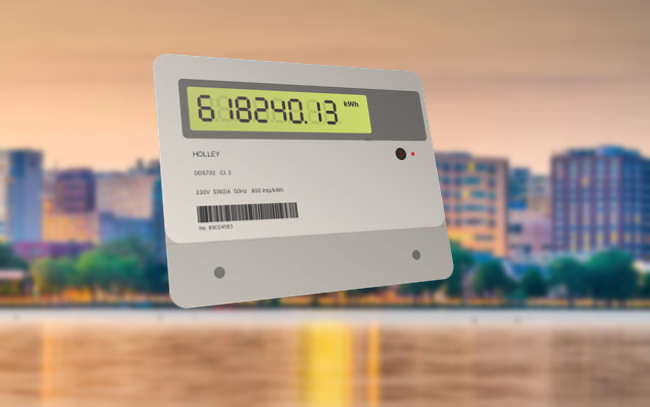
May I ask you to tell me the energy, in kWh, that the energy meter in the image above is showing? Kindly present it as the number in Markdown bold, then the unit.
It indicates **618240.13** kWh
